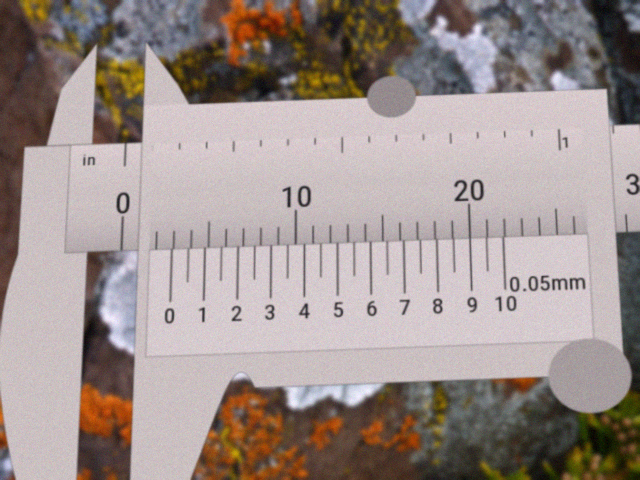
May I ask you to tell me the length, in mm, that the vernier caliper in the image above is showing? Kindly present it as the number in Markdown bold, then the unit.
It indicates **2.9** mm
